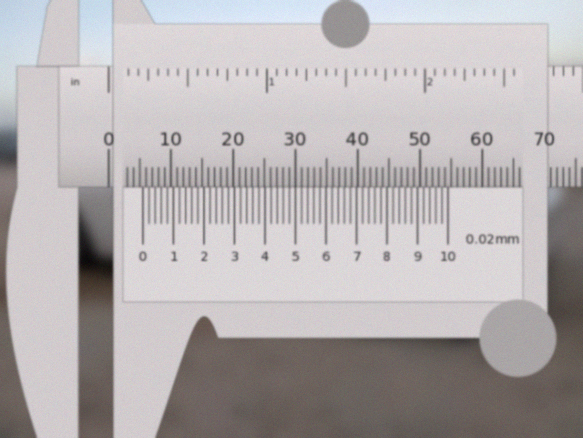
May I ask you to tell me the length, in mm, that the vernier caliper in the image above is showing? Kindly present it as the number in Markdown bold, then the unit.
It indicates **5.5** mm
